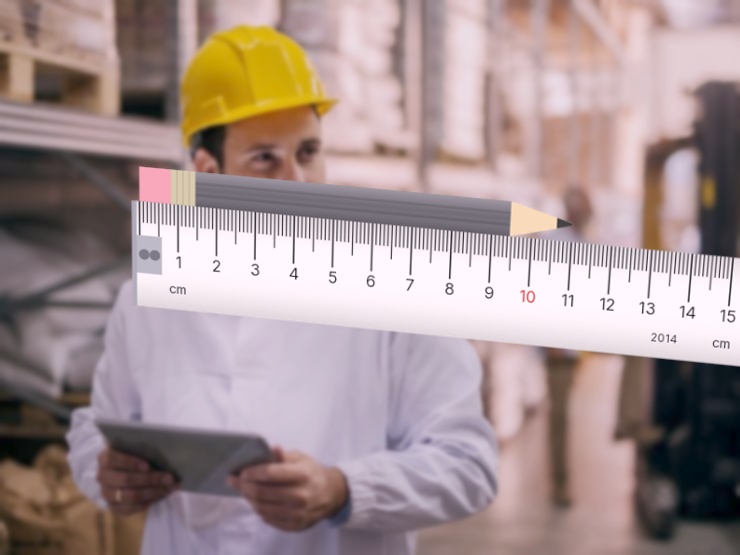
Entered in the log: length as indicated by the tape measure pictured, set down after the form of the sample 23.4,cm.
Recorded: 11,cm
